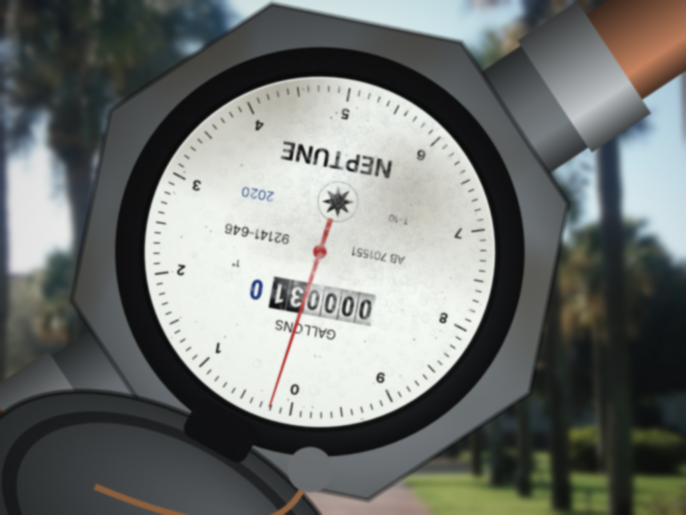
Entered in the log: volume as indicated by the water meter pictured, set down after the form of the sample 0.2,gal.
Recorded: 310.2,gal
